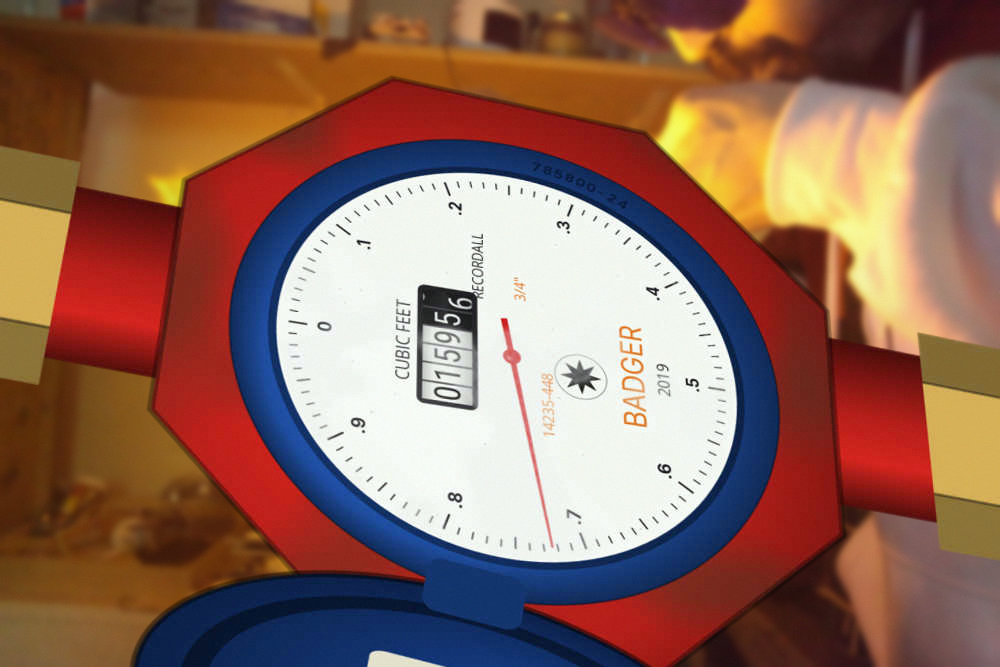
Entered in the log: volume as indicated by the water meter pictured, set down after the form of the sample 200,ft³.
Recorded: 15955.72,ft³
